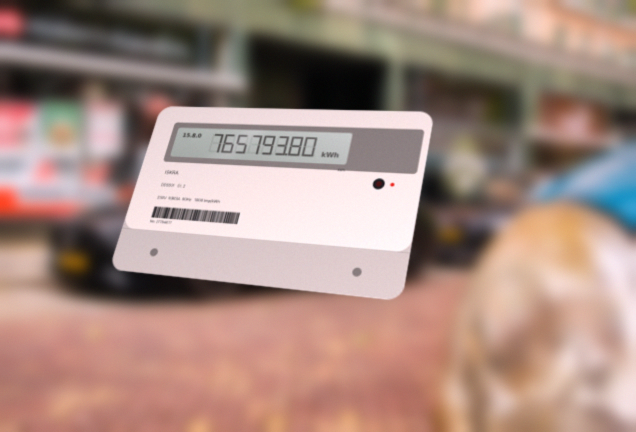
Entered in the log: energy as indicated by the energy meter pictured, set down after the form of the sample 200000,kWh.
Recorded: 765793.80,kWh
